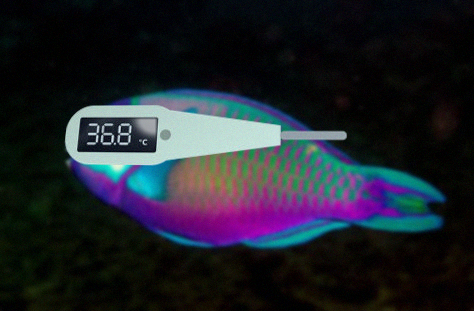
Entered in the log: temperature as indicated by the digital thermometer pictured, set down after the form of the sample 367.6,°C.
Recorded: 36.8,°C
